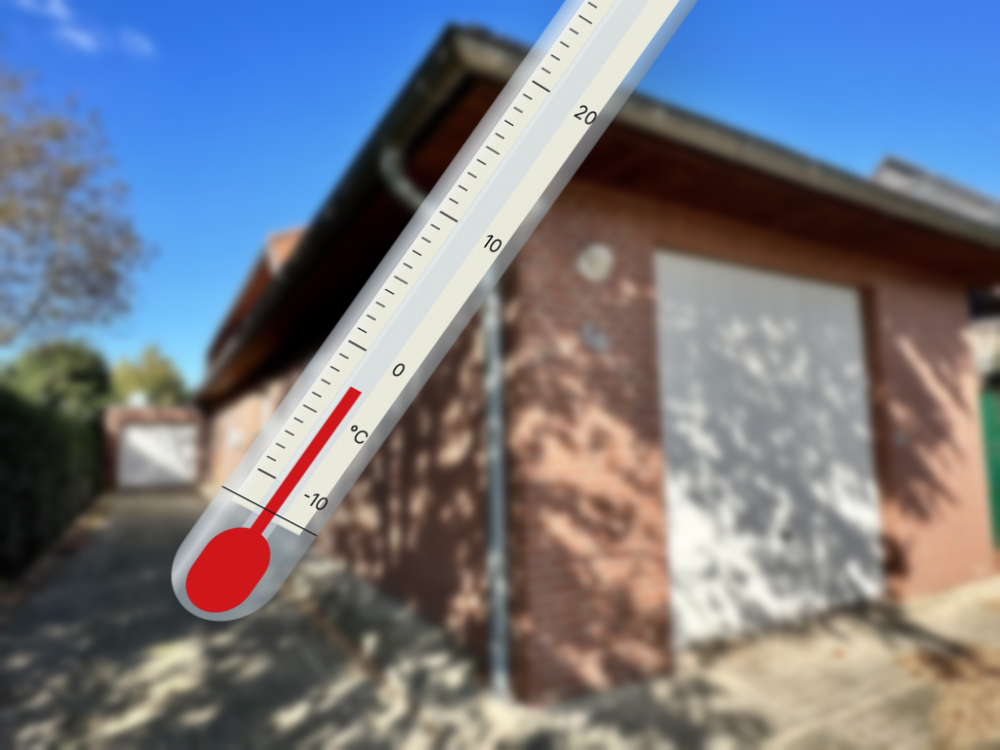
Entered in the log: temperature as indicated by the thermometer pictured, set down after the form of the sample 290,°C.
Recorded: -2.5,°C
